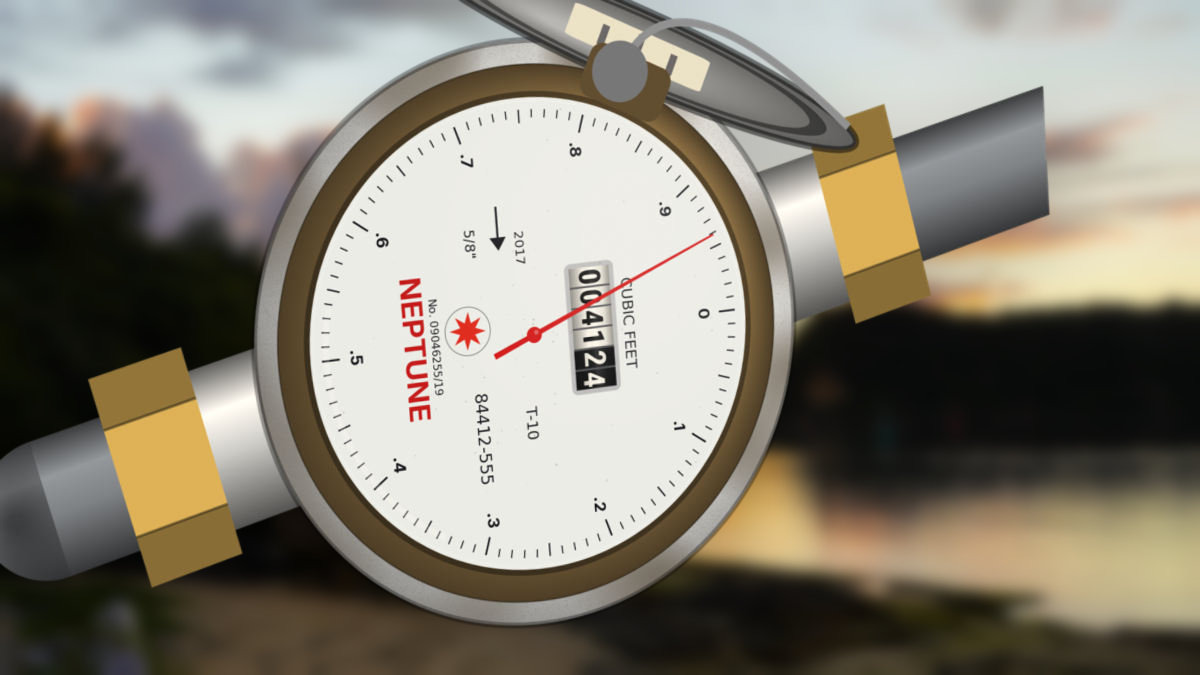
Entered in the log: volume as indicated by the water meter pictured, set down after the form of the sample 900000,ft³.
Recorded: 4123.94,ft³
